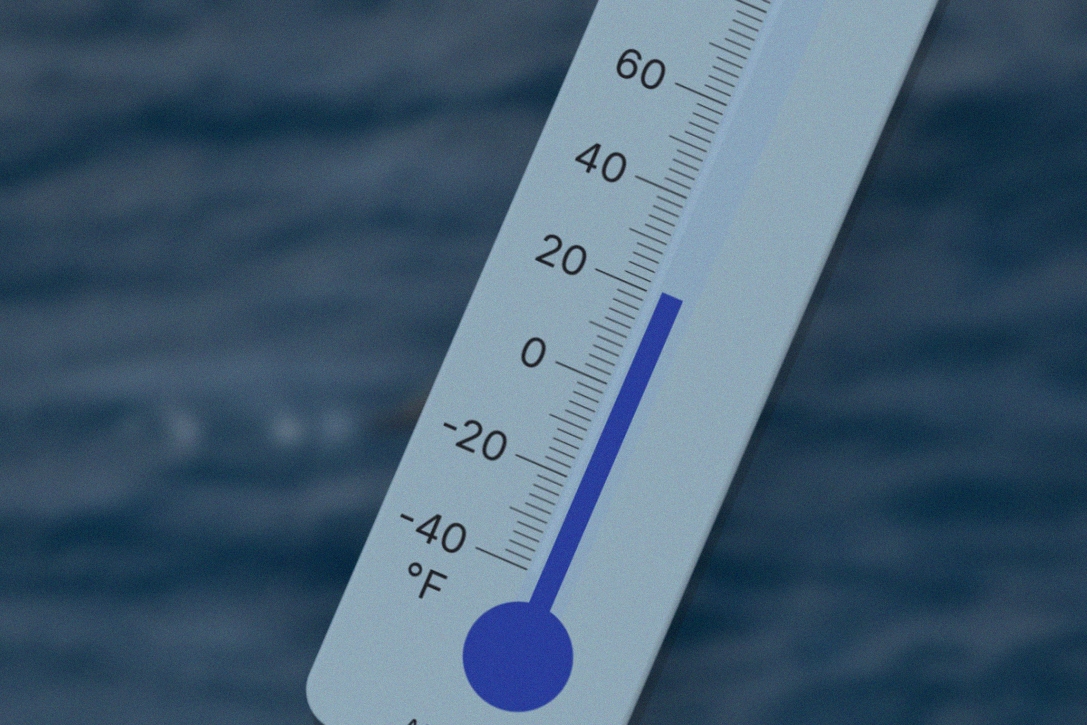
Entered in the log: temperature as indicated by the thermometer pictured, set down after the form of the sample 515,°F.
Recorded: 21,°F
